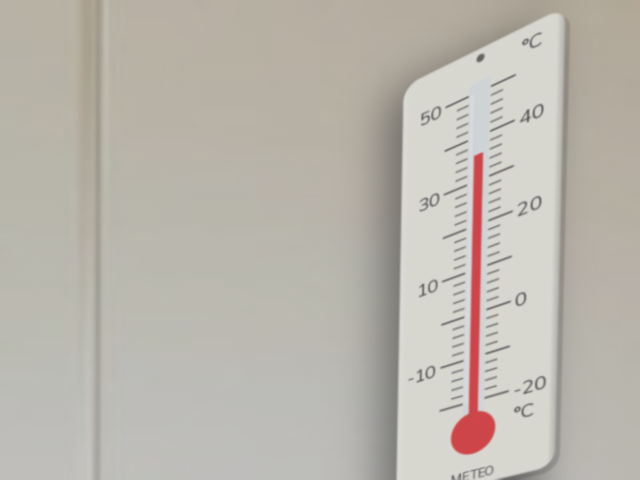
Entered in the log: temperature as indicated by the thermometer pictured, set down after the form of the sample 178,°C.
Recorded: 36,°C
